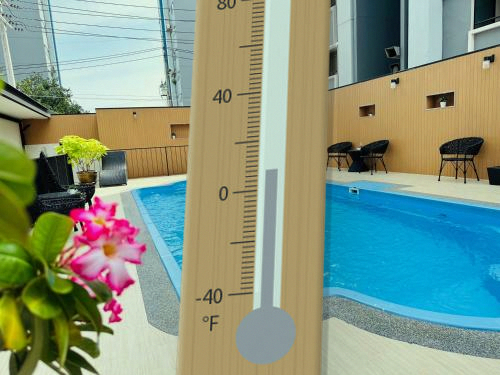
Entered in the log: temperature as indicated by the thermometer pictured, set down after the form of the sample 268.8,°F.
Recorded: 8,°F
